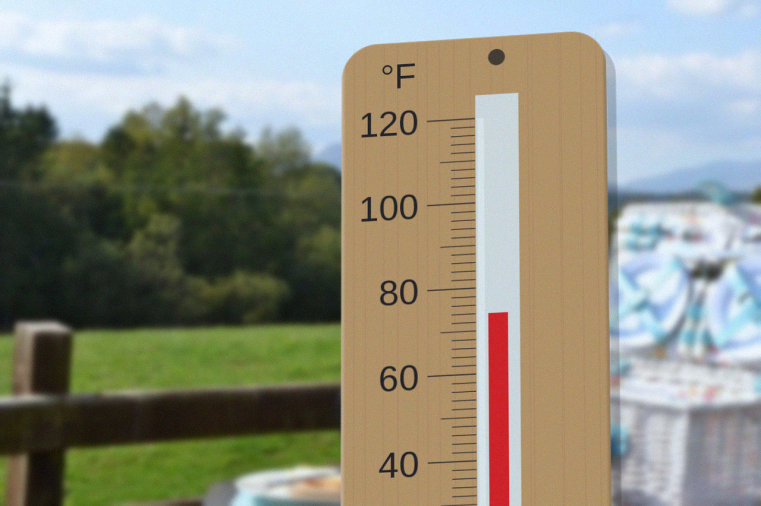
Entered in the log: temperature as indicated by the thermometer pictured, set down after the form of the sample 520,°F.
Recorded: 74,°F
